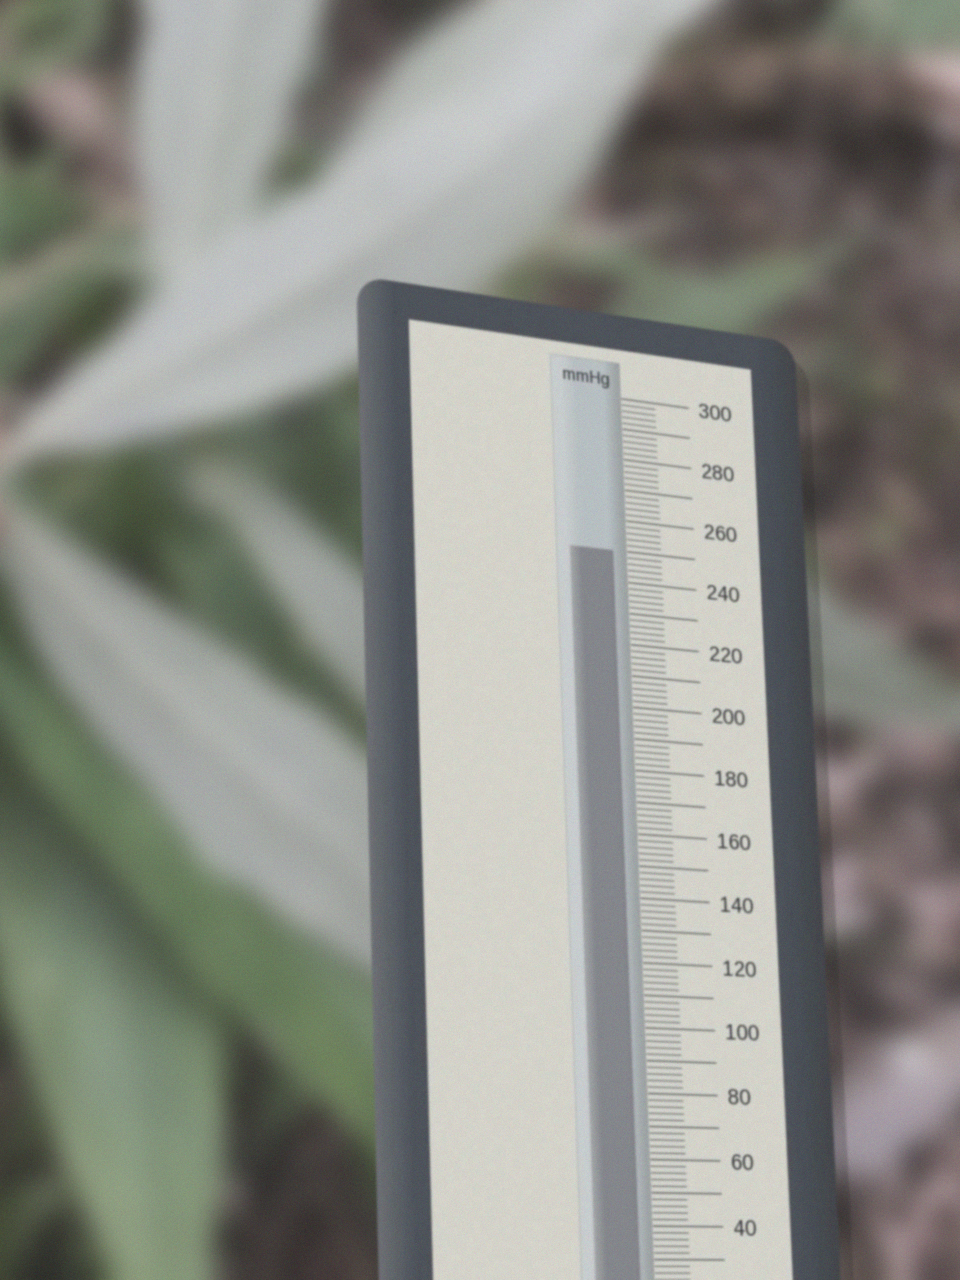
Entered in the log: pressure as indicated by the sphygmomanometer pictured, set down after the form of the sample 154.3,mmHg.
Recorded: 250,mmHg
